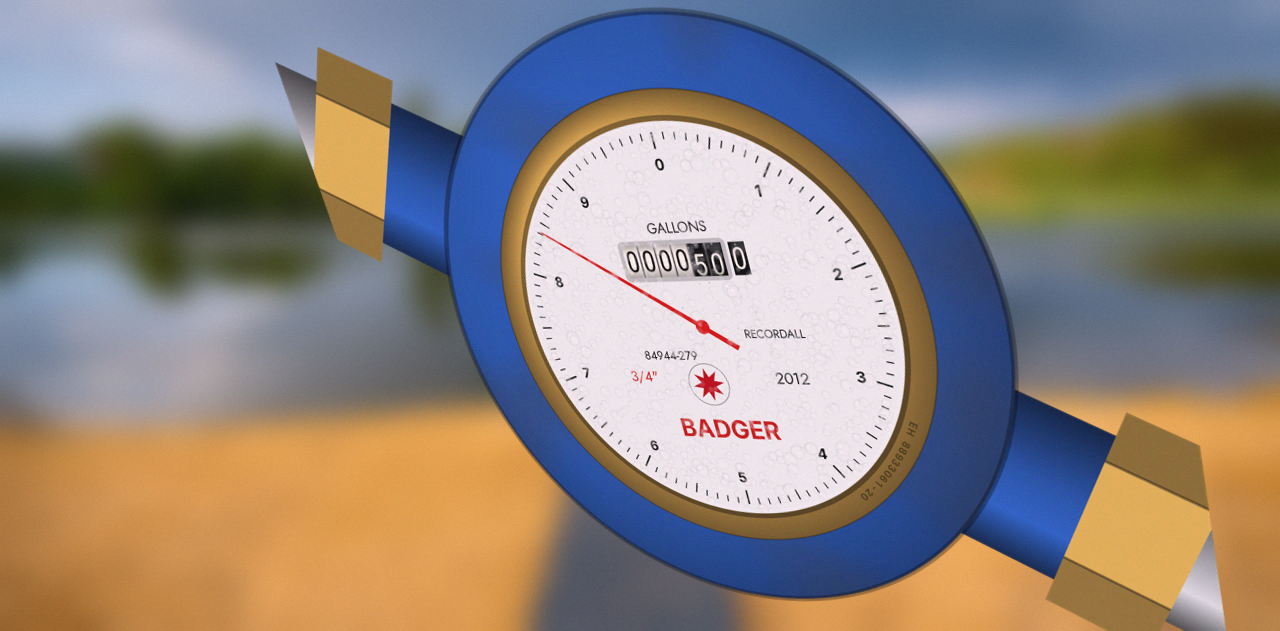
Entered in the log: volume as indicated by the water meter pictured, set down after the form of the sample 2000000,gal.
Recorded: 498.4,gal
